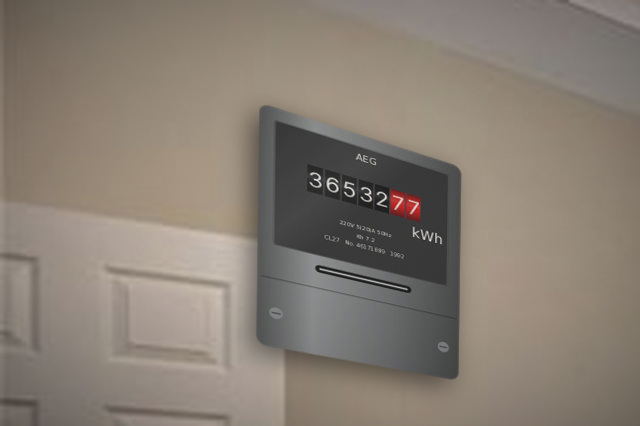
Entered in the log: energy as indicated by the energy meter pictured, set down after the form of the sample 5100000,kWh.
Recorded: 36532.77,kWh
